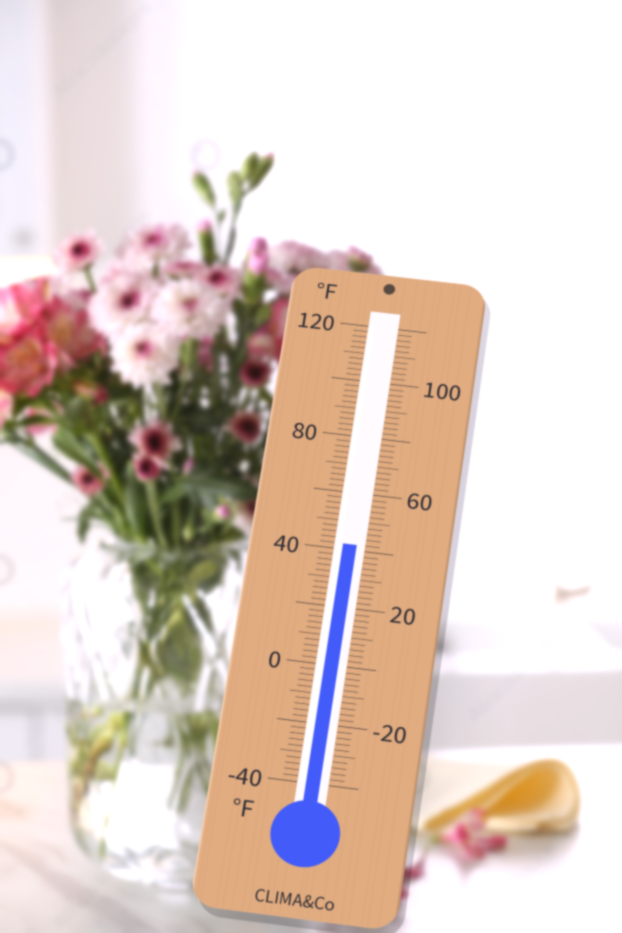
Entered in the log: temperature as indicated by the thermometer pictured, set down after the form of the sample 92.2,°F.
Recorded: 42,°F
